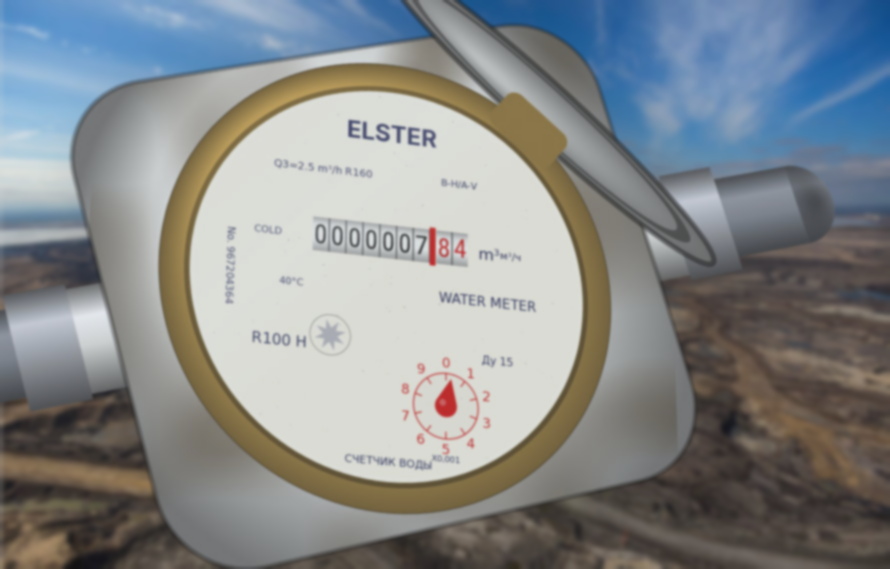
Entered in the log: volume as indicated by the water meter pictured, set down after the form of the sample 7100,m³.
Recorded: 7.840,m³
